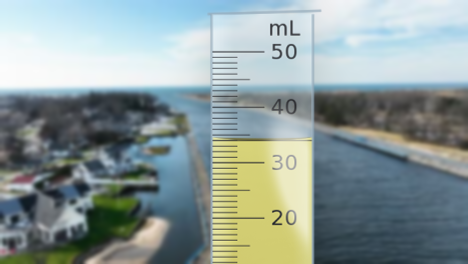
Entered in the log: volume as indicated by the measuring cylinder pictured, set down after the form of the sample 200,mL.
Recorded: 34,mL
